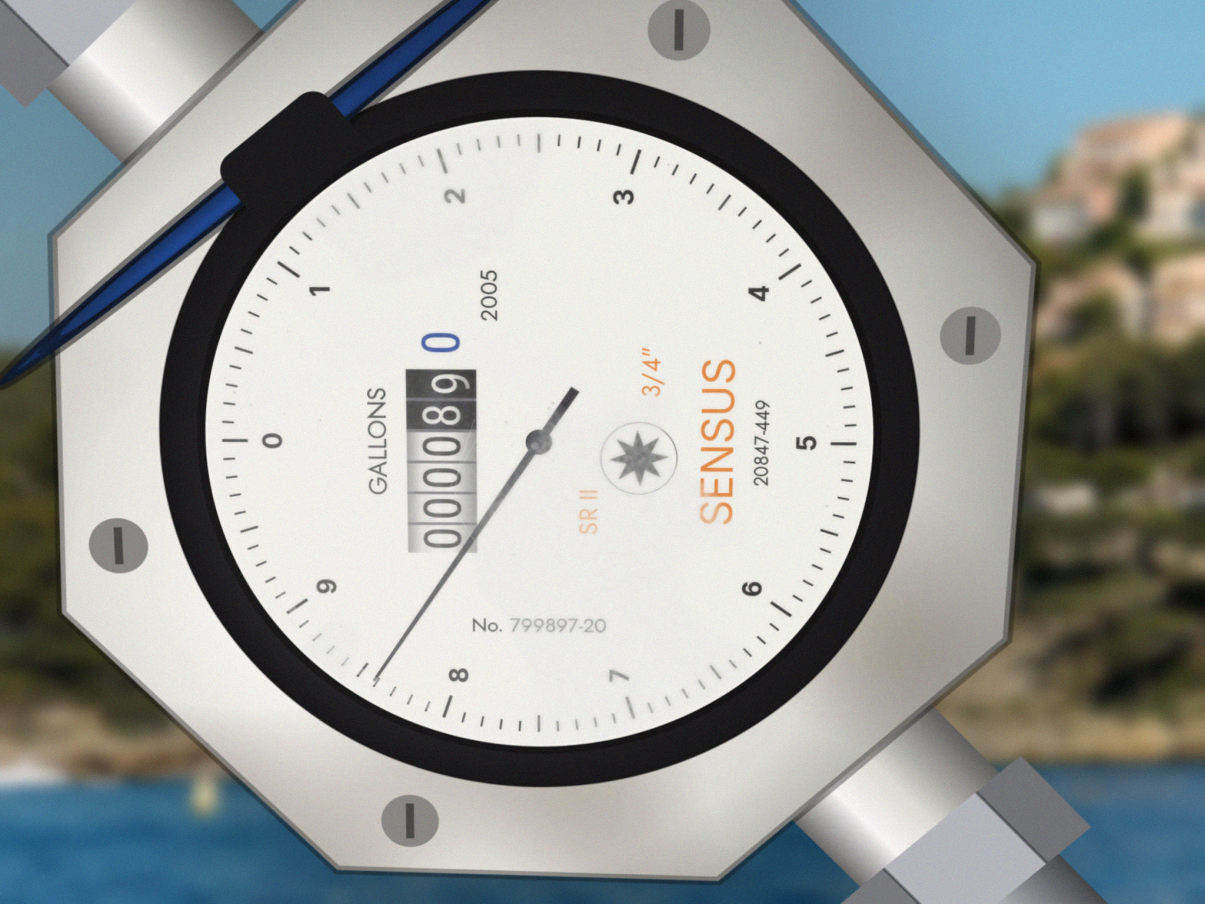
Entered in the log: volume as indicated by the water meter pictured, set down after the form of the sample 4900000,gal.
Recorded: 888.4,gal
